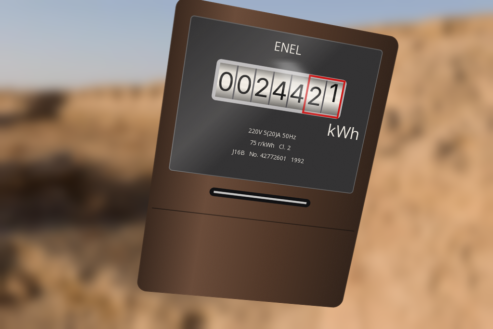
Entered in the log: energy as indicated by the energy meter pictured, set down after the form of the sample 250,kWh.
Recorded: 244.21,kWh
